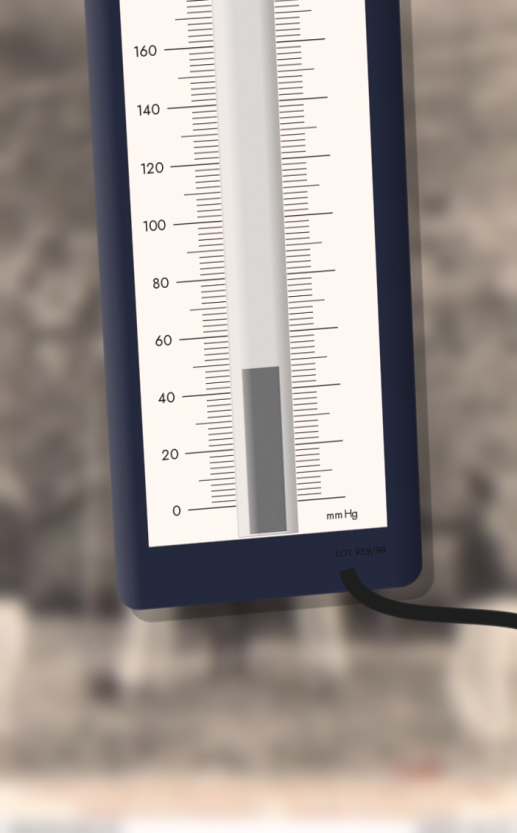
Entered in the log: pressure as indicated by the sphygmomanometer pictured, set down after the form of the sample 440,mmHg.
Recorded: 48,mmHg
